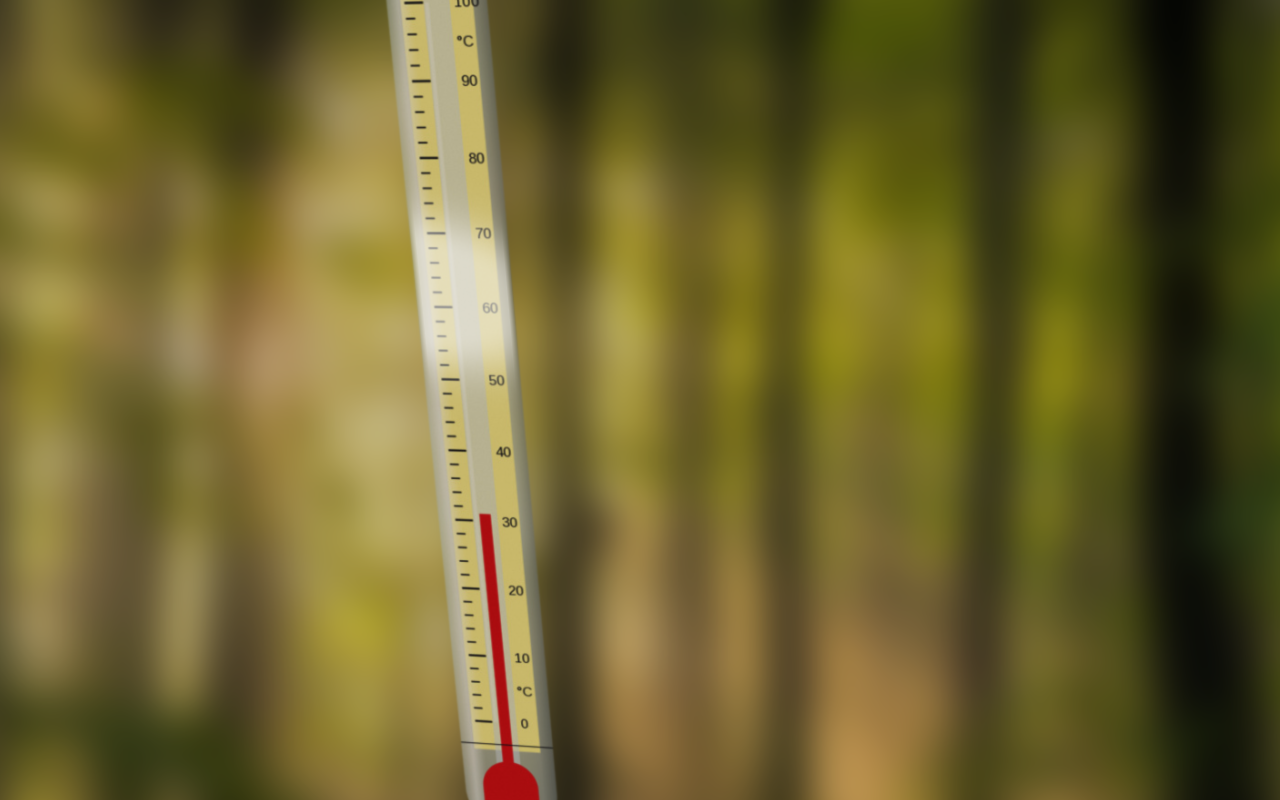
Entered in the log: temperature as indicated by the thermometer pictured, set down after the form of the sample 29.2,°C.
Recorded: 31,°C
